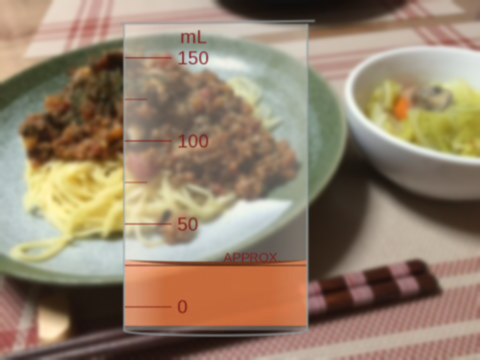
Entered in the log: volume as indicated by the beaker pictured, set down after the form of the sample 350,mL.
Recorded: 25,mL
